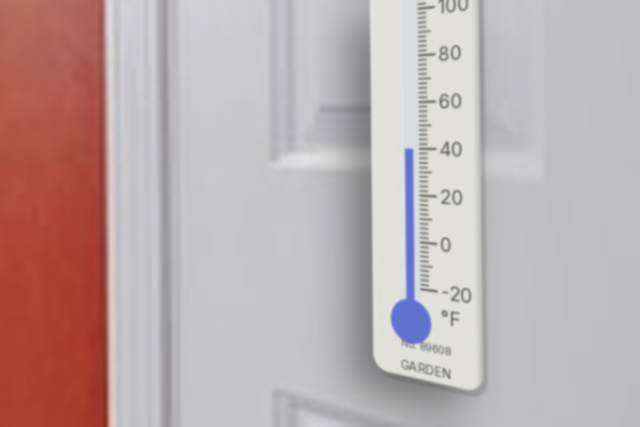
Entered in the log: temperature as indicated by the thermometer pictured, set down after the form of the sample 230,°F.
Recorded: 40,°F
